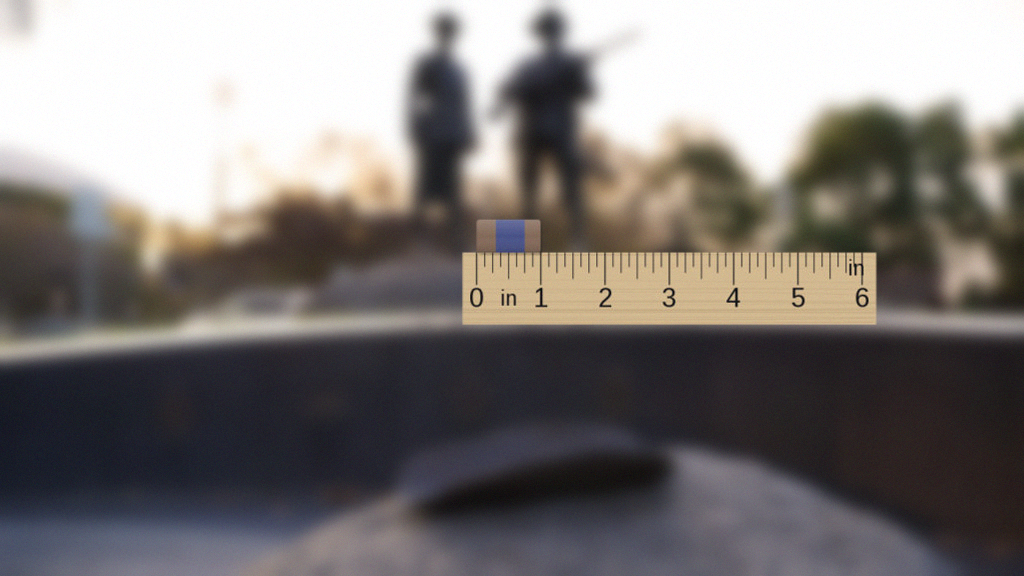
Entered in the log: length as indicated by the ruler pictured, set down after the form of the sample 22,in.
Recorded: 1,in
